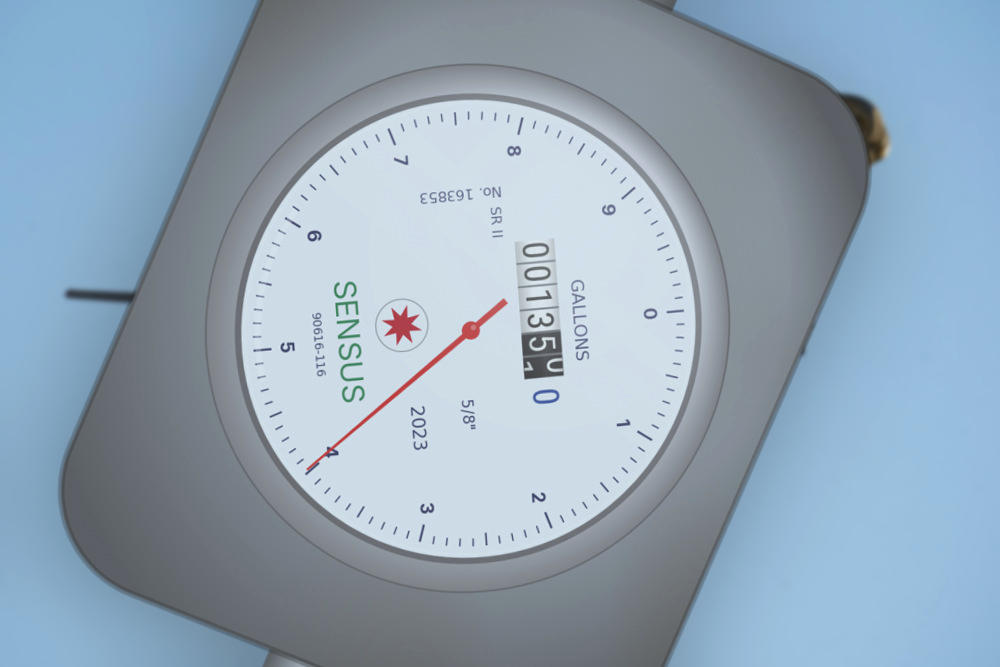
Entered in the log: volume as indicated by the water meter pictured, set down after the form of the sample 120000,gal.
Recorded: 13504.0,gal
